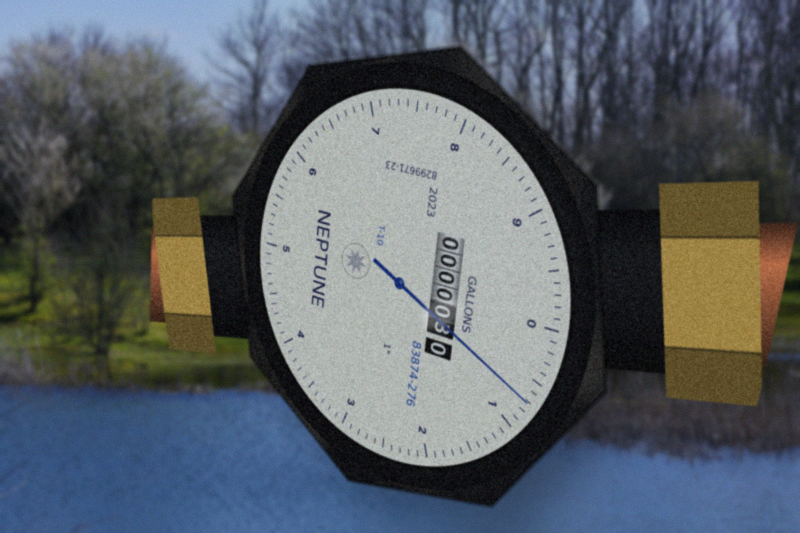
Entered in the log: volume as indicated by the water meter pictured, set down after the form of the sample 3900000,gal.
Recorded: 30.7,gal
